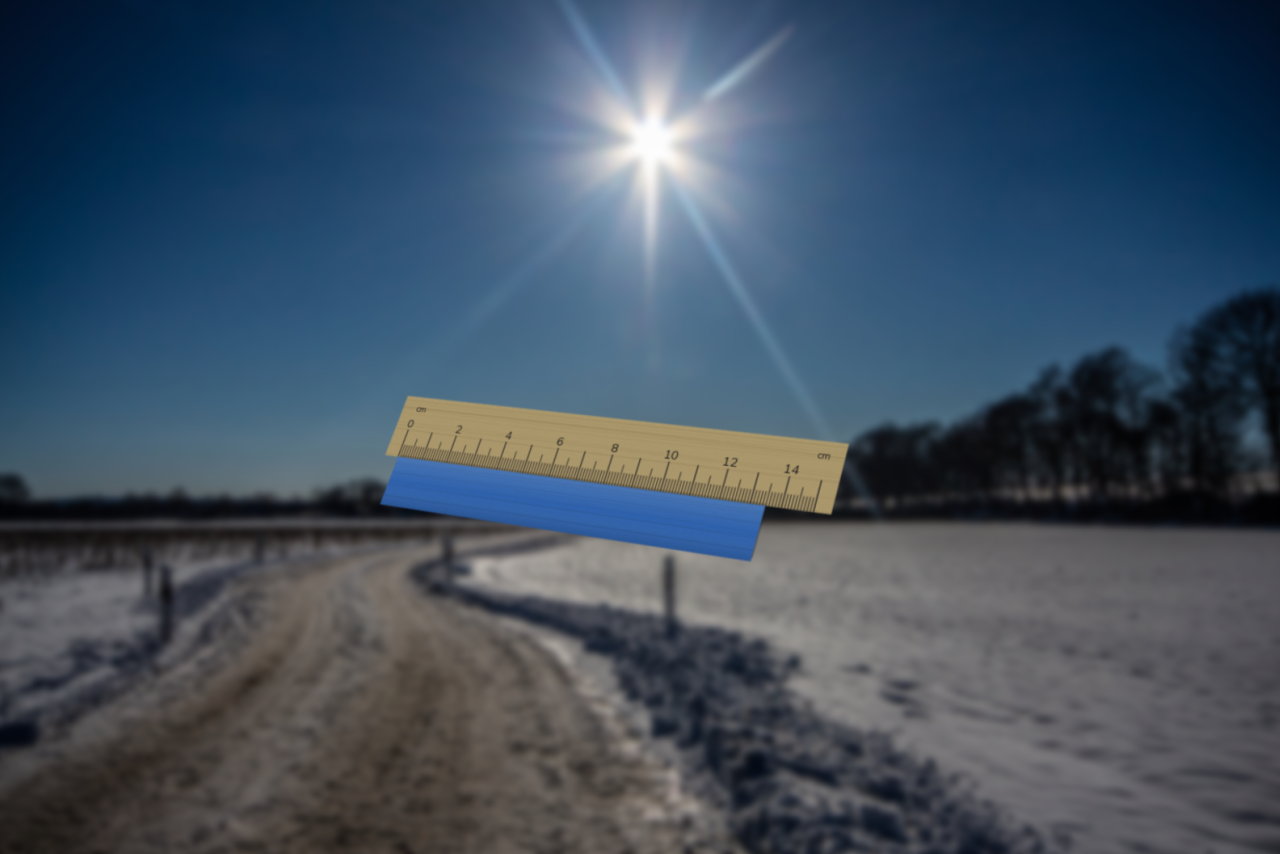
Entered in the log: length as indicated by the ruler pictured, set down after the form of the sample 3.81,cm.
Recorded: 13.5,cm
